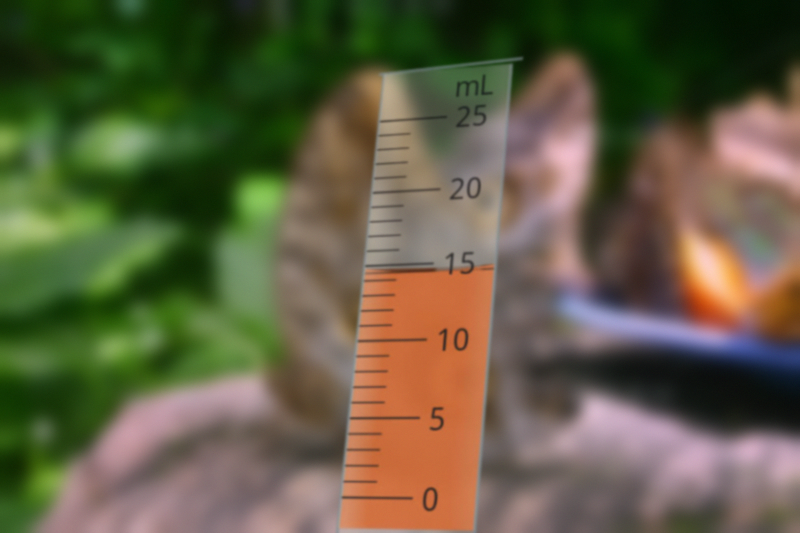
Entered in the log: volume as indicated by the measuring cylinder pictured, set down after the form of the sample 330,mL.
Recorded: 14.5,mL
